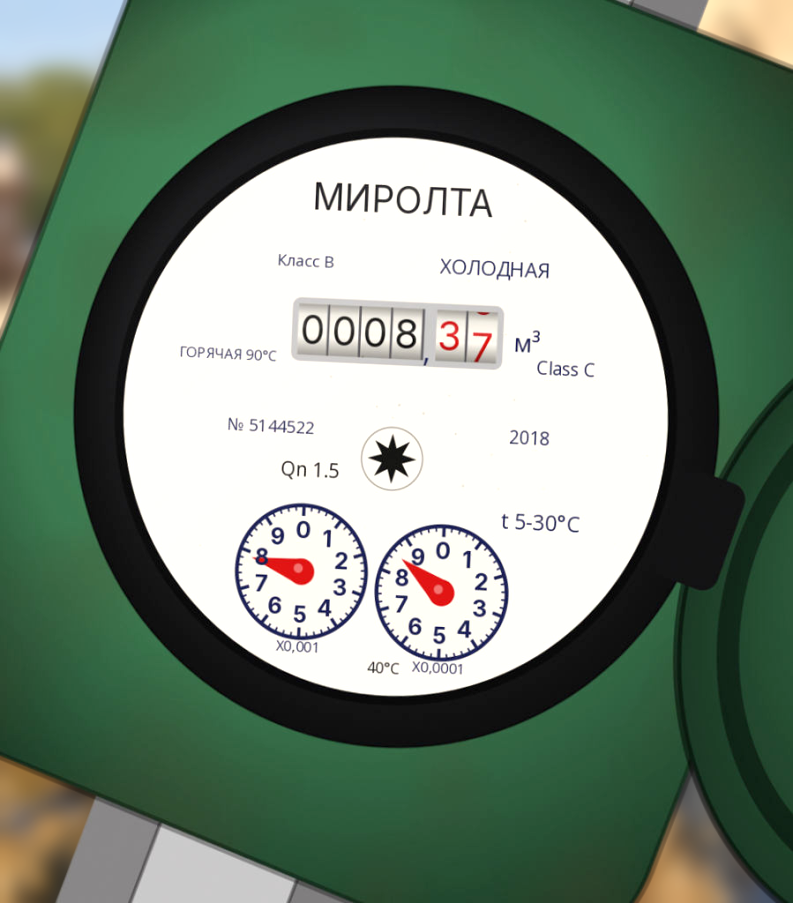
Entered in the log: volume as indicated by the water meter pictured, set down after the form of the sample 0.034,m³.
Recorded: 8.3678,m³
